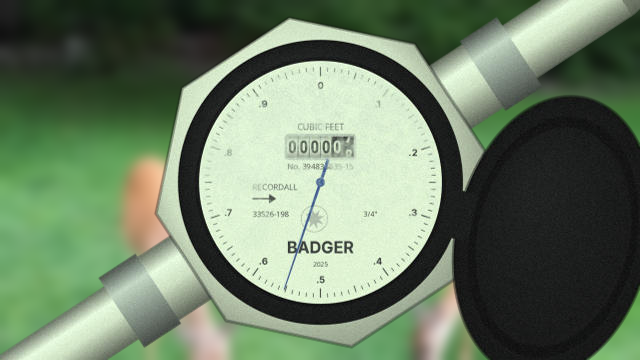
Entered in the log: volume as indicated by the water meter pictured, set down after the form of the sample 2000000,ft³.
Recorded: 7.55,ft³
